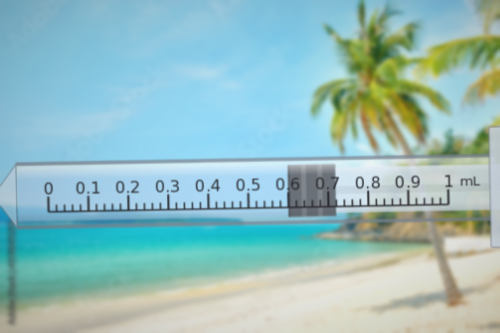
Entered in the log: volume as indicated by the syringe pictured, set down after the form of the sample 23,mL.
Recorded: 0.6,mL
